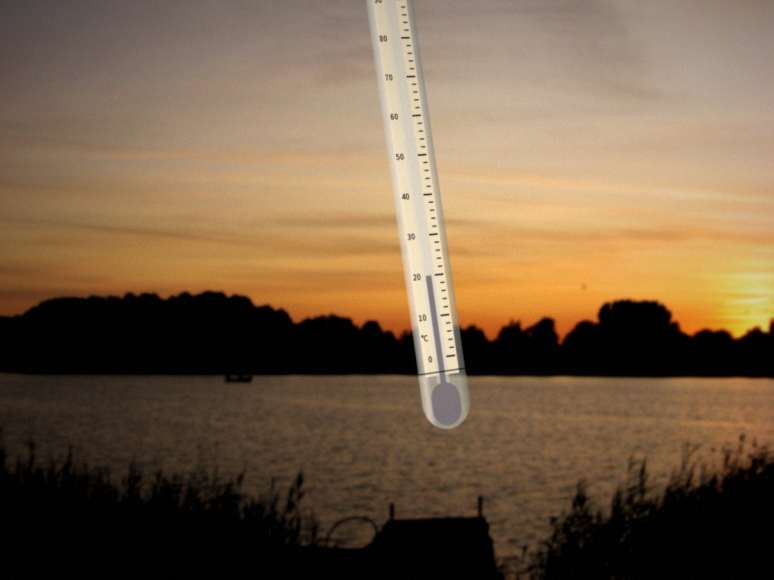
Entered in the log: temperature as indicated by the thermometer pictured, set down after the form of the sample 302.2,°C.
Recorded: 20,°C
